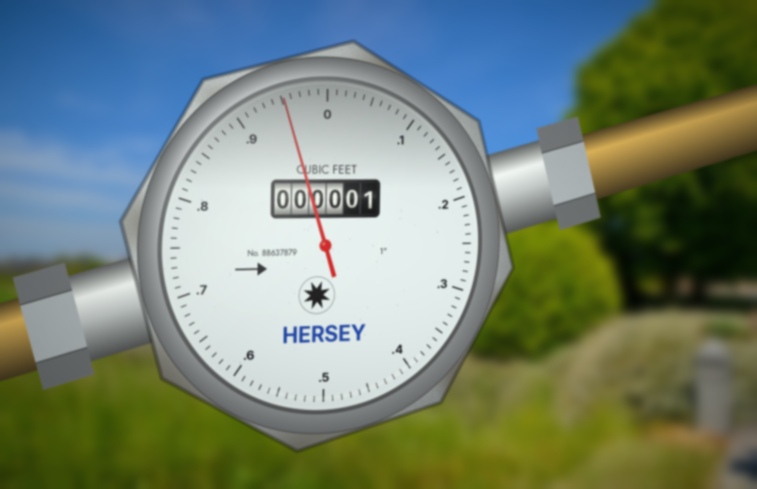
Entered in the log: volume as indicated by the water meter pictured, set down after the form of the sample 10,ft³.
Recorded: 0.95,ft³
